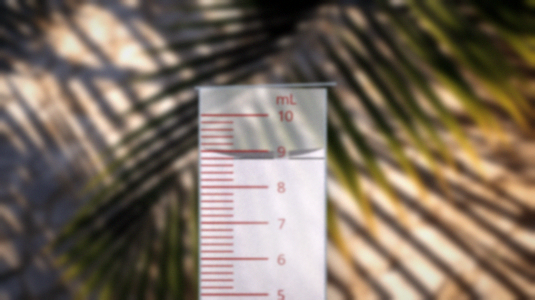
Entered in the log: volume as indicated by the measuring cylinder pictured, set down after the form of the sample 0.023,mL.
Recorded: 8.8,mL
